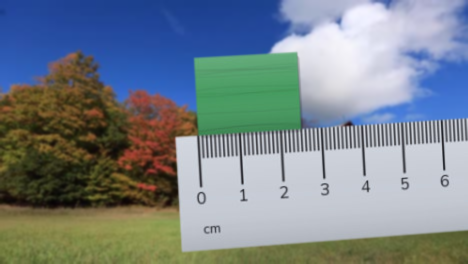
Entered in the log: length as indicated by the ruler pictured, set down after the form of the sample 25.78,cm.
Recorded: 2.5,cm
